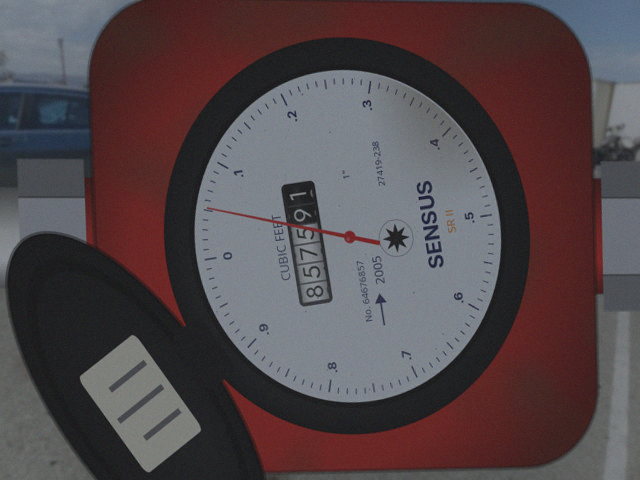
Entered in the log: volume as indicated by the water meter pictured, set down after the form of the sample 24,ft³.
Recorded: 857591.05,ft³
